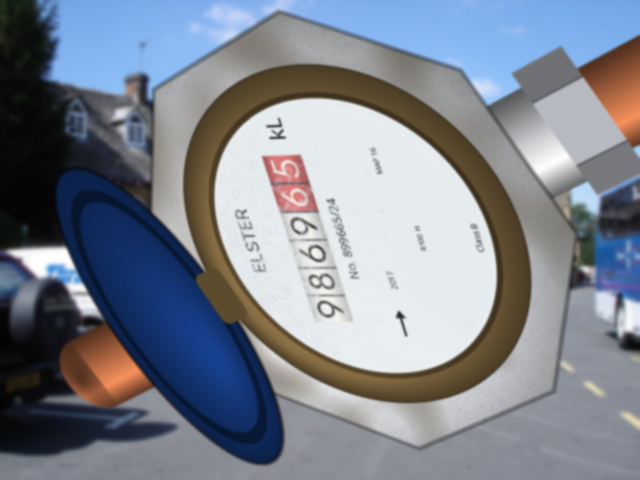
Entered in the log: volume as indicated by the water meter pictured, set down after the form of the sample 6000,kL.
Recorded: 9869.65,kL
